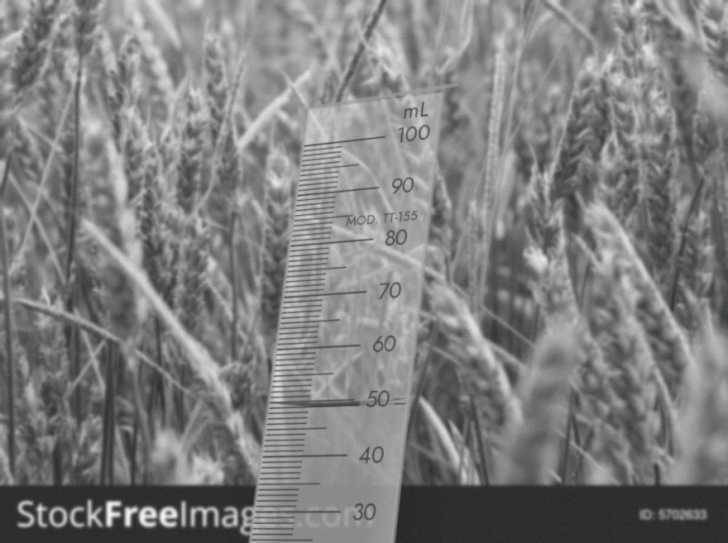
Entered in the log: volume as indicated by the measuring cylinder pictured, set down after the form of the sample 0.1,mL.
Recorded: 49,mL
